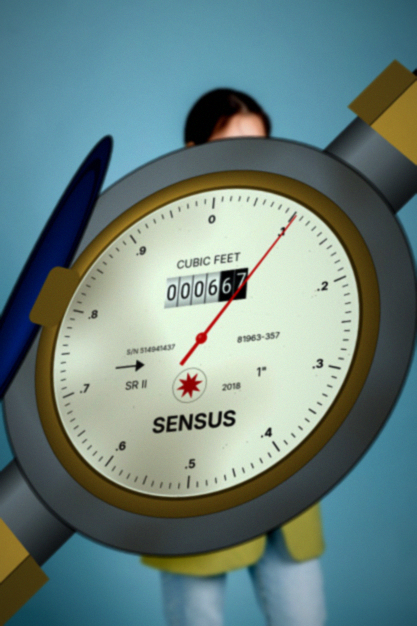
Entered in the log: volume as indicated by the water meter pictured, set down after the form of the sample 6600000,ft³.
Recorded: 667.10,ft³
